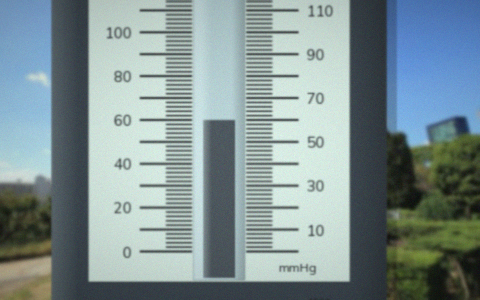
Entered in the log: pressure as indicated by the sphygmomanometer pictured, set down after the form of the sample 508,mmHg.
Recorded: 60,mmHg
